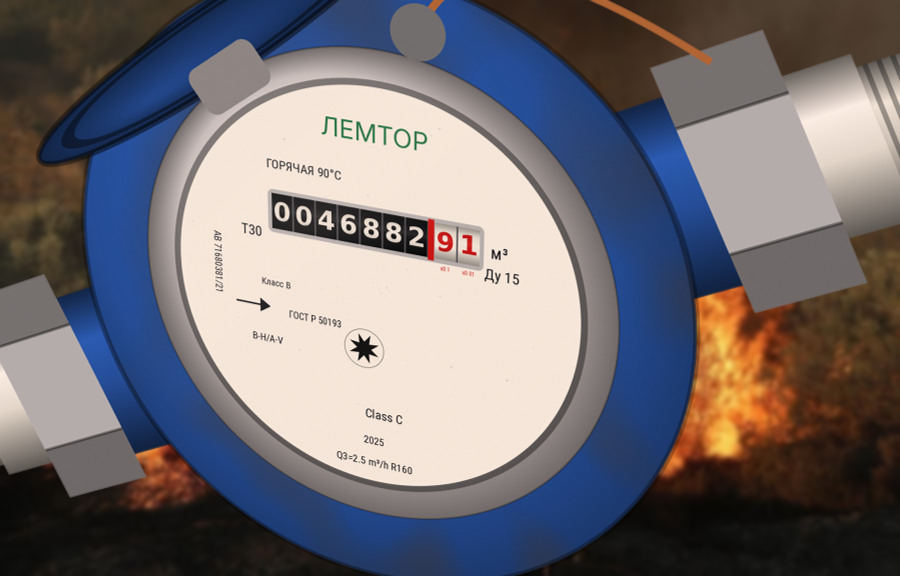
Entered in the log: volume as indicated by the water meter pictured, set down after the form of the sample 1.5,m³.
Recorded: 46882.91,m³
